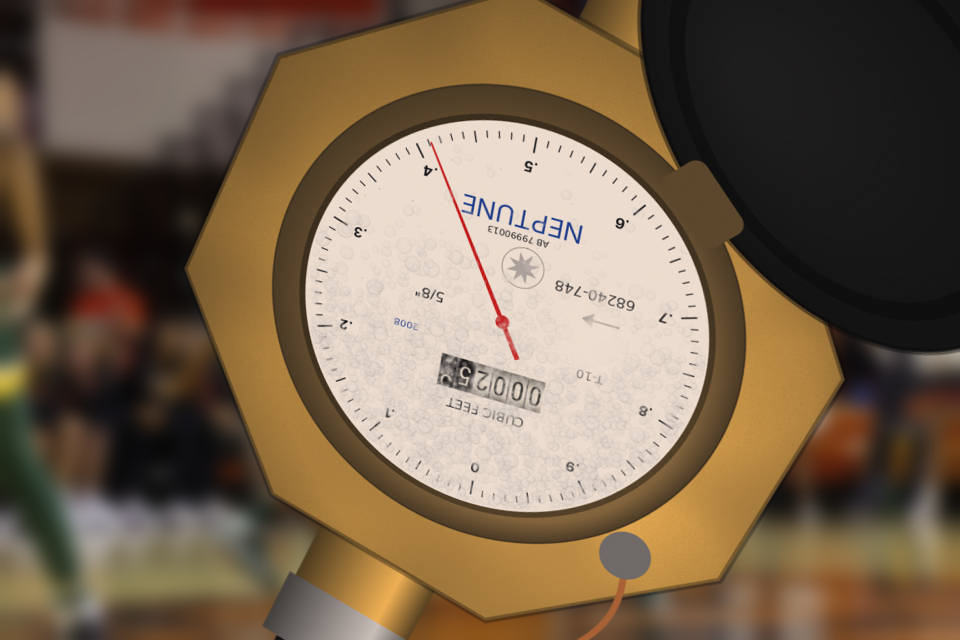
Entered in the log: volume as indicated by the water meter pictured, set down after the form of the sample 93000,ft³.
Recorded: 255.41,ft³
